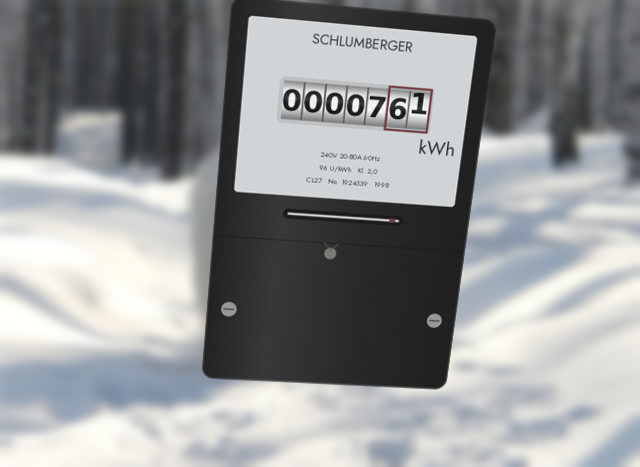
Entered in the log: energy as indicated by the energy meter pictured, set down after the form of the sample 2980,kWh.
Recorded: 7.61,kWh
